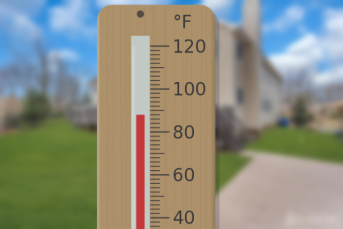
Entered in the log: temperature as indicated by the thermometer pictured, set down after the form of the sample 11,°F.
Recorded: 88,°F
